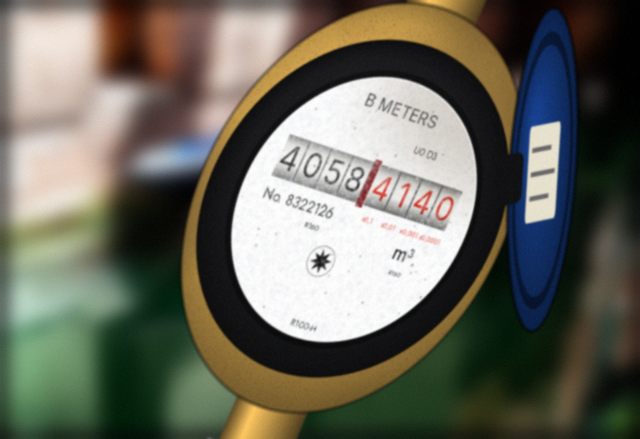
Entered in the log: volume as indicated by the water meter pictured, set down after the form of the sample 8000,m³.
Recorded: 4058.4140,m³
